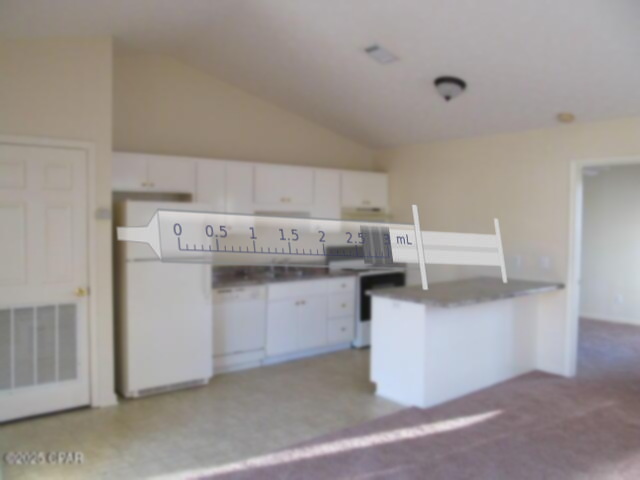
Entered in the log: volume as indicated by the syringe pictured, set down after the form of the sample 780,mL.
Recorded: 2.6,mL
